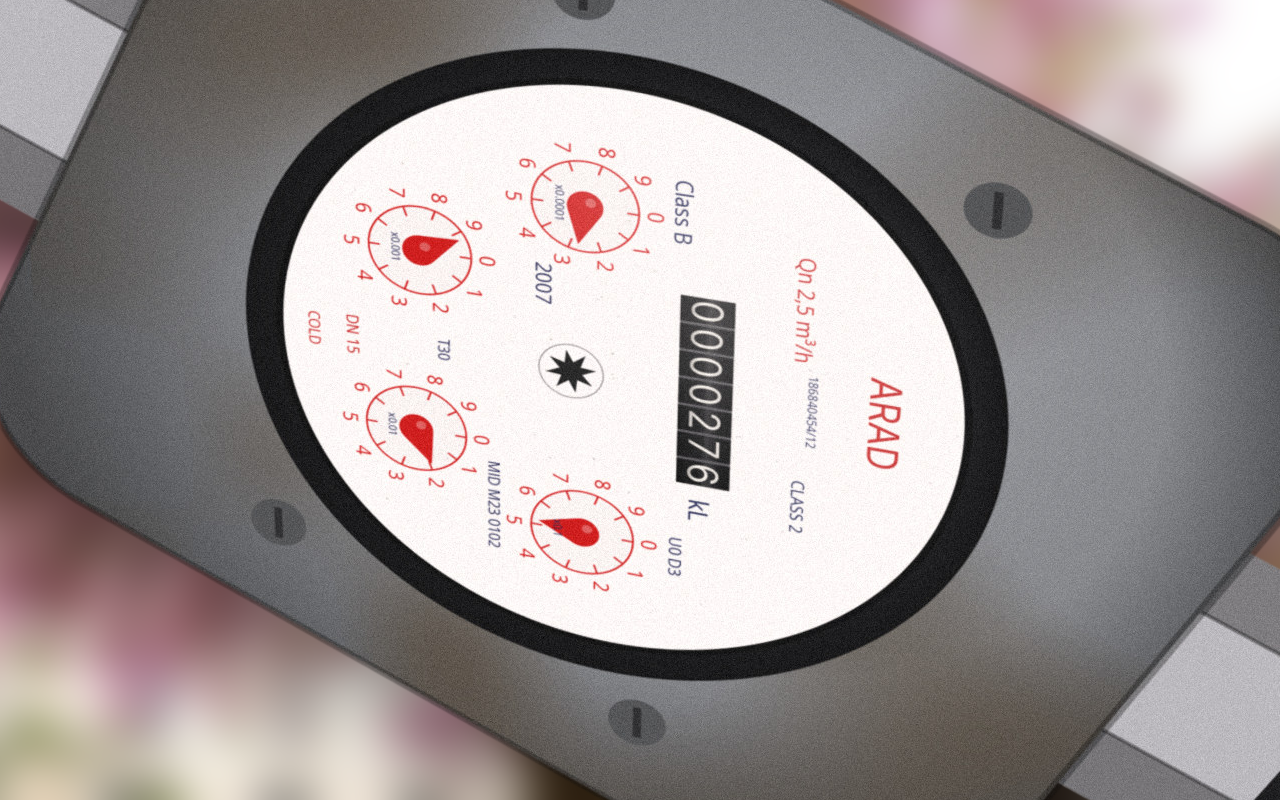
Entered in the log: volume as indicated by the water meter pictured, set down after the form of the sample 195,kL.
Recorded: 276.5192,kL
